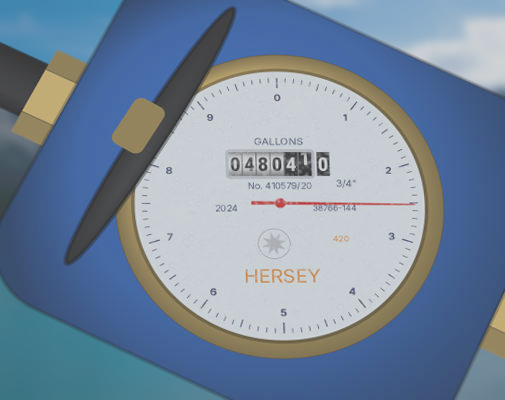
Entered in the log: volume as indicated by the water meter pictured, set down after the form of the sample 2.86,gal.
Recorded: 480412.5,gal
